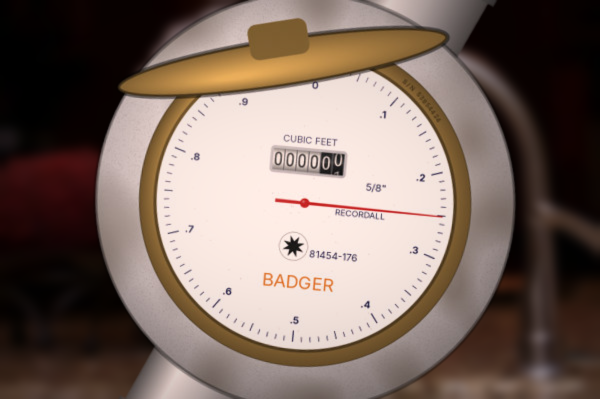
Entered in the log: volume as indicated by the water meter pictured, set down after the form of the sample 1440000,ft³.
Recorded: 0.25,ft³
